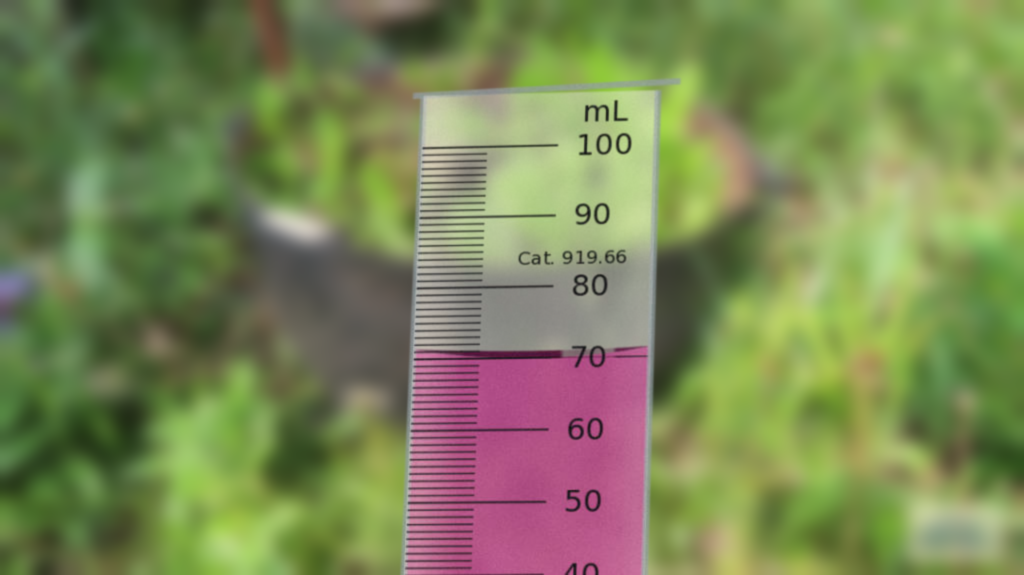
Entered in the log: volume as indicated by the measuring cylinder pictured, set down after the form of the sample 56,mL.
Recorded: 70,mL
